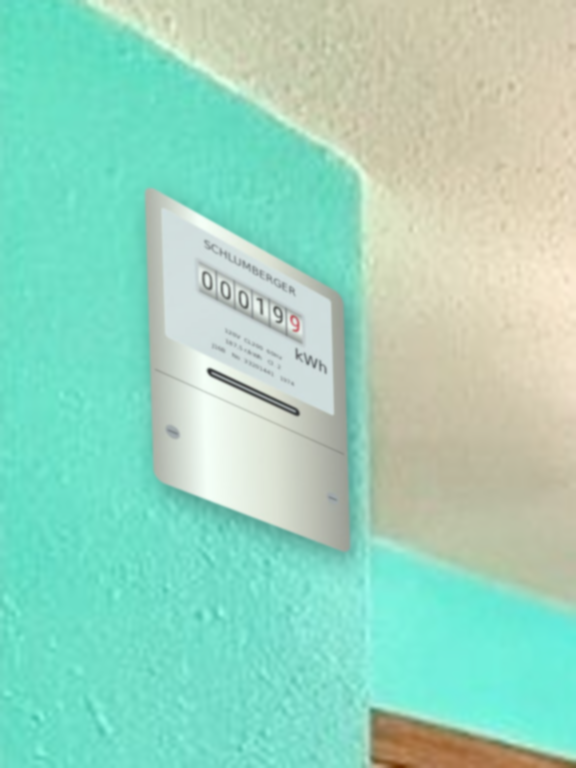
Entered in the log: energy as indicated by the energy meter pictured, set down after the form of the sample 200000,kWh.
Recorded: 19.9,kWh
